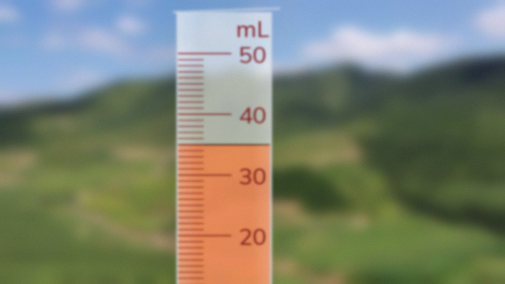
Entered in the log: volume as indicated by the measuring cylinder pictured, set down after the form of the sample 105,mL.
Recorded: 35,mL
